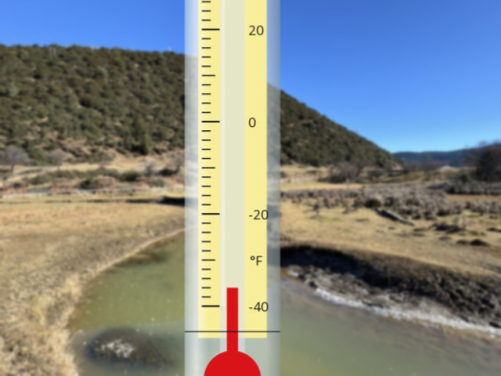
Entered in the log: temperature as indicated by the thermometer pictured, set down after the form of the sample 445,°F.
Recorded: -36,°F
